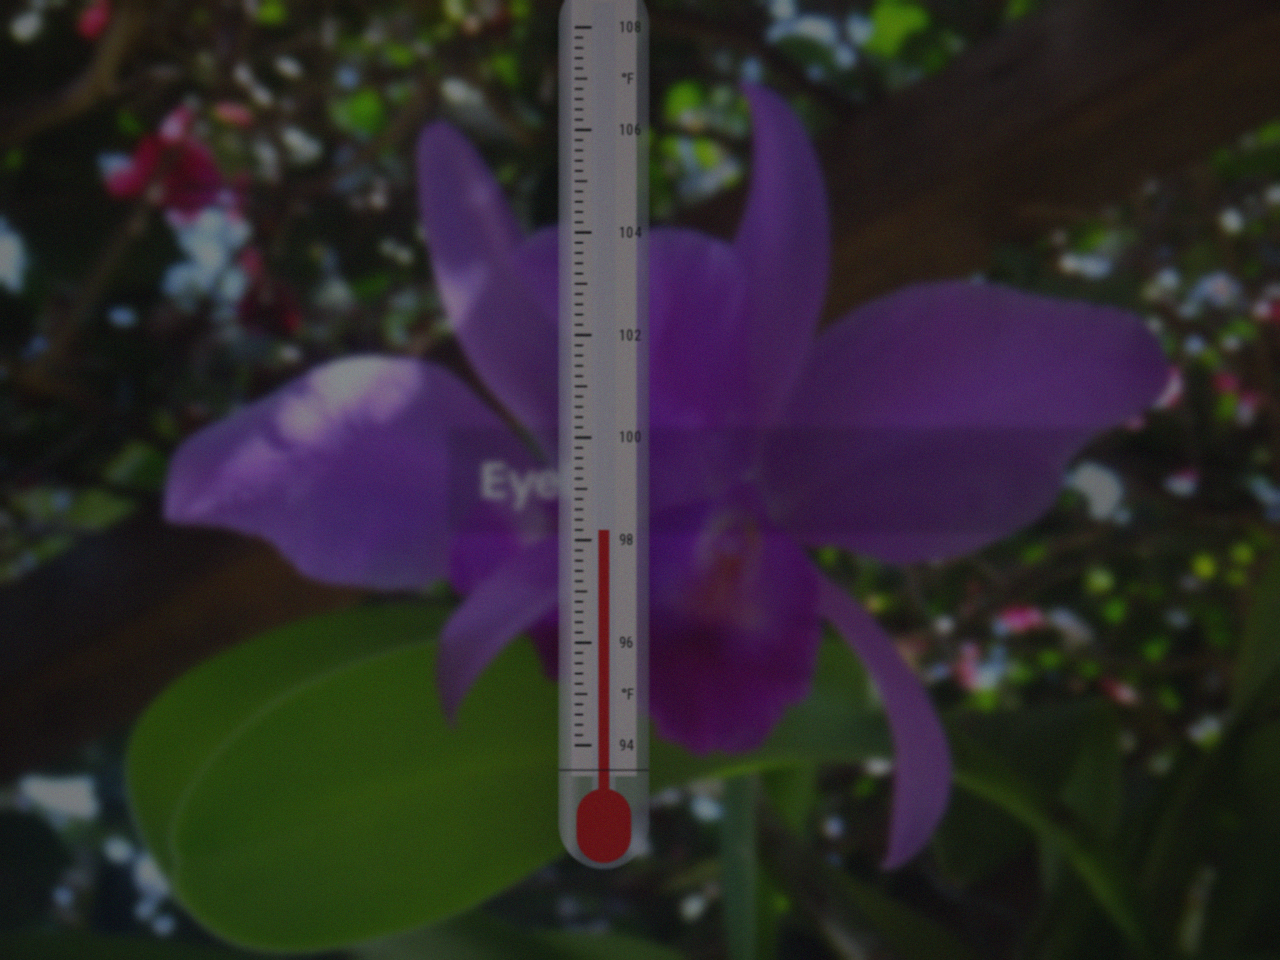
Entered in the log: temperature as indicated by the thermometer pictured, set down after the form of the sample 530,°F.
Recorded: 98.2,°F
